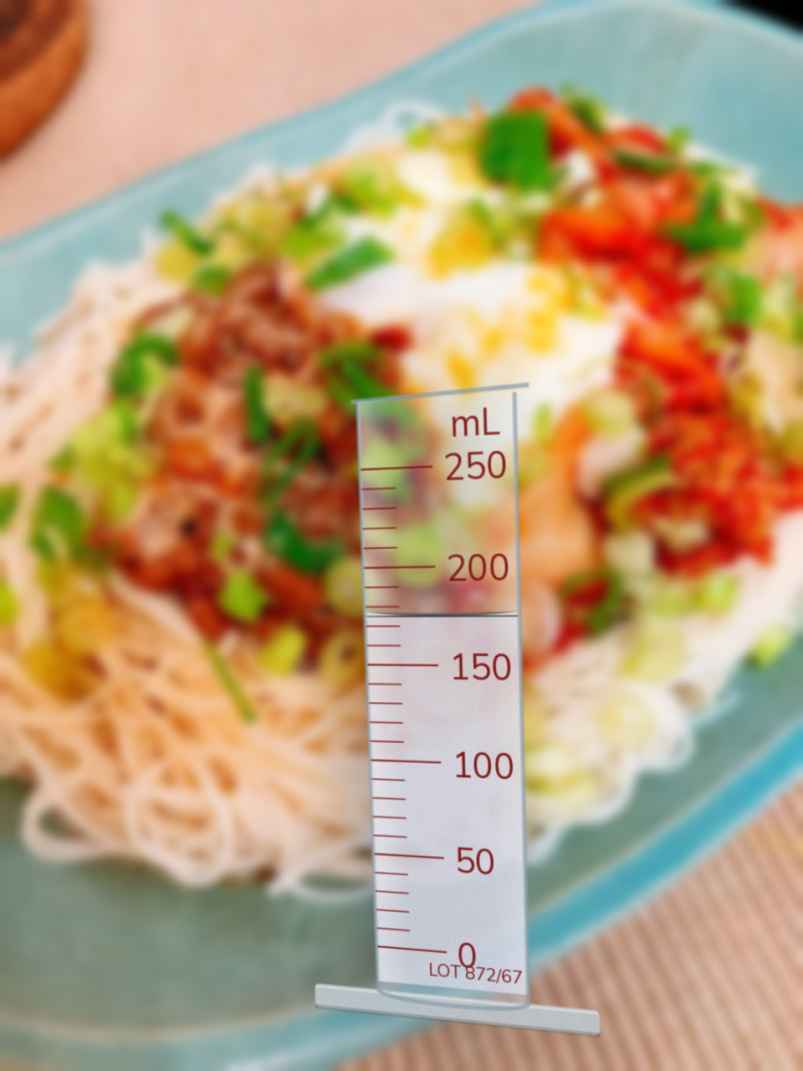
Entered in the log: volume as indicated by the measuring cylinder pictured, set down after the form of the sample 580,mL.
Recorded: 175,mL
